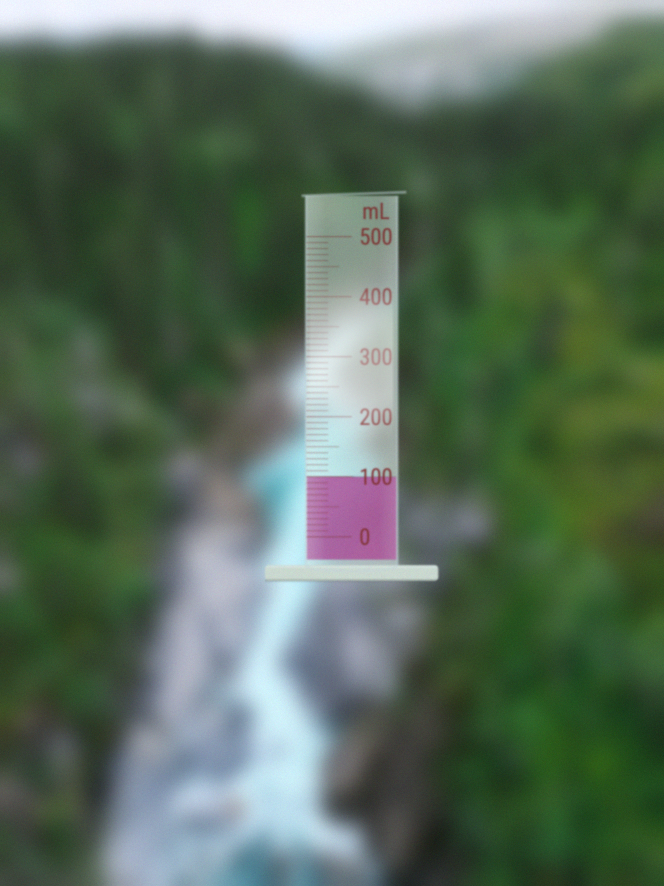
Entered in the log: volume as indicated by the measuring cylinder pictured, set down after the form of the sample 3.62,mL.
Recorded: 100,mL
